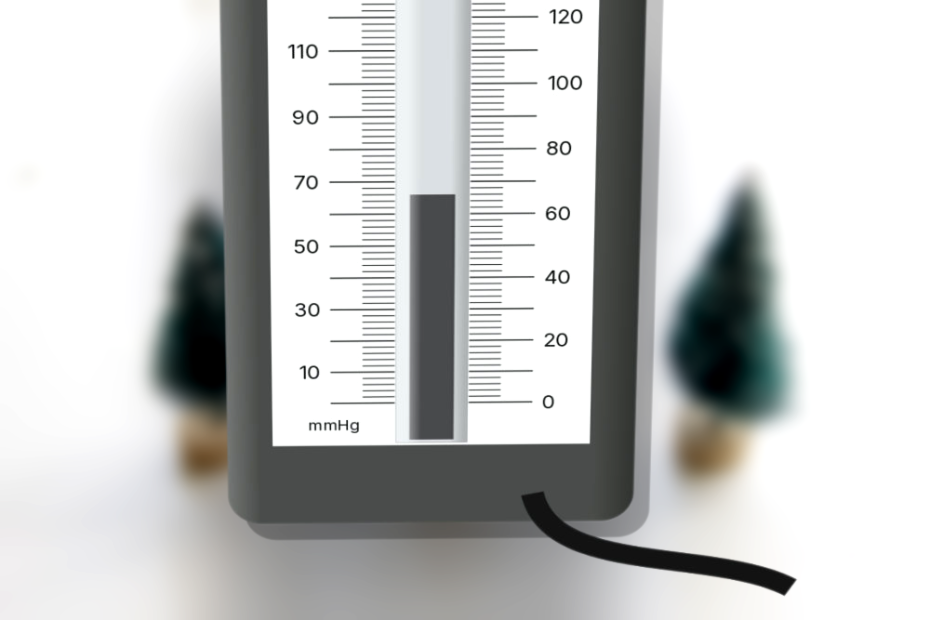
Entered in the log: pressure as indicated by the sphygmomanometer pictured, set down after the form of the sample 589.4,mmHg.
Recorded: 66,mmHg
